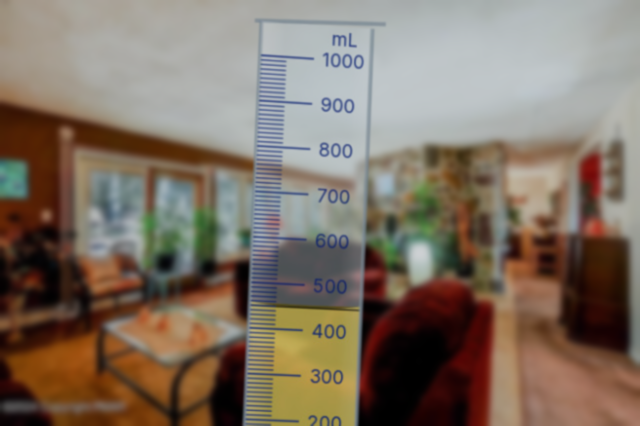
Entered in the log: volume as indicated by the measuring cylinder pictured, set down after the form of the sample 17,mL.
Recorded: 450,mL
